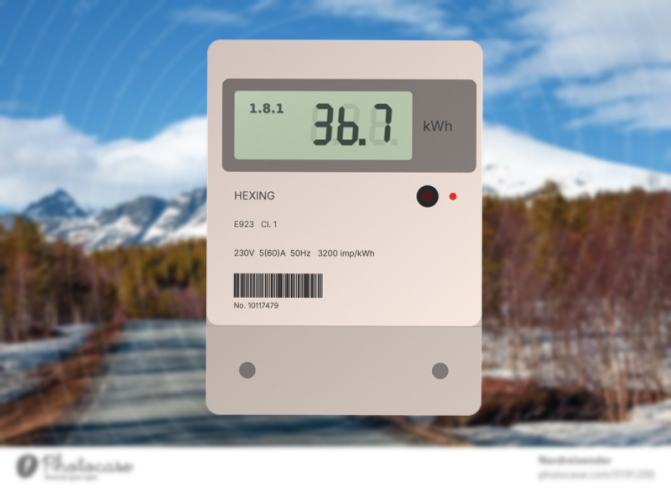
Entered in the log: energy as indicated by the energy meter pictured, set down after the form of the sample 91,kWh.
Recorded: 36.7,kWh
